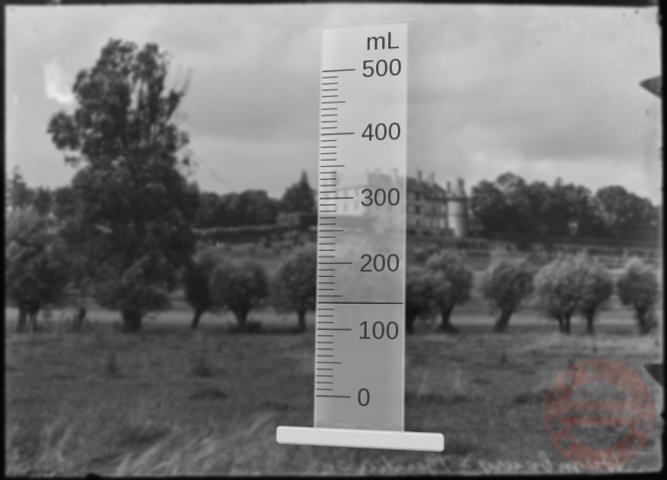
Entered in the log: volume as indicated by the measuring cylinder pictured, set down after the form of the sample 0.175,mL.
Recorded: 140,mL
